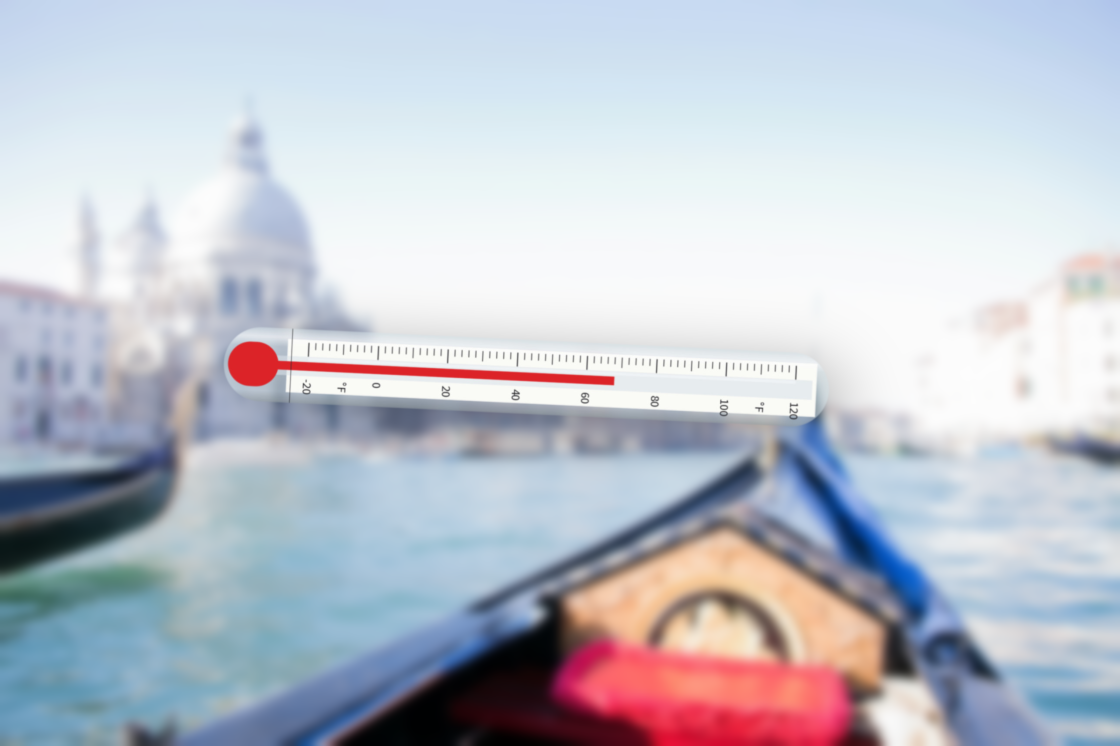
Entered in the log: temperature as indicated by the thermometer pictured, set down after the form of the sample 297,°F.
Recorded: 68,°F
